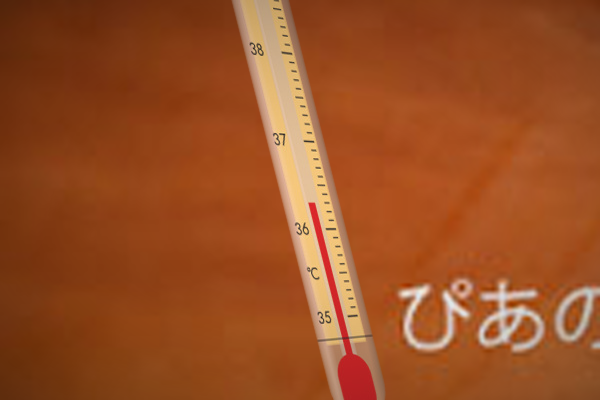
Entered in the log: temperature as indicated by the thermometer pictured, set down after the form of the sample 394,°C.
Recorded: 36.3,°C
